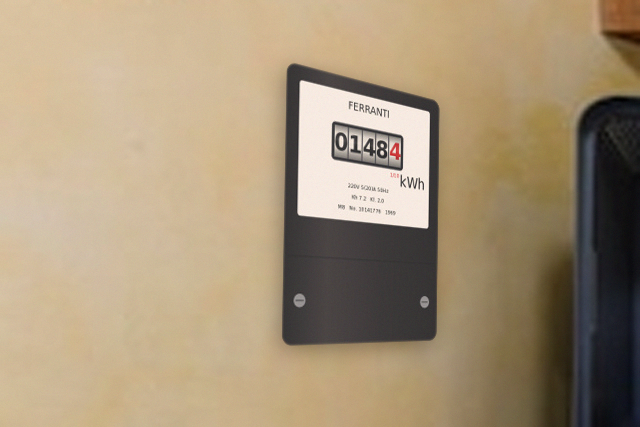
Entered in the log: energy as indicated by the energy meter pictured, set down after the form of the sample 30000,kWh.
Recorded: 148.4,kWh
